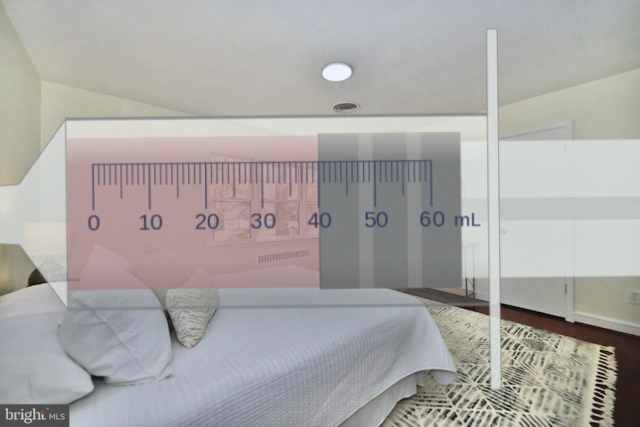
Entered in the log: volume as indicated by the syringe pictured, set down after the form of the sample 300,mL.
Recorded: 40,mL
